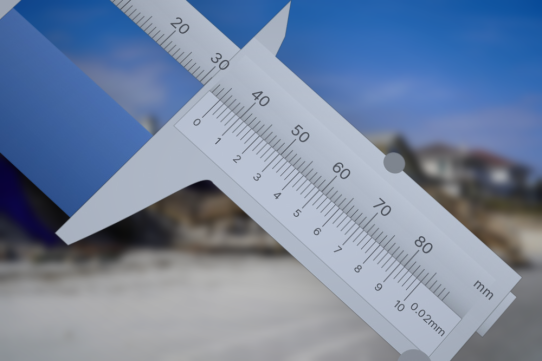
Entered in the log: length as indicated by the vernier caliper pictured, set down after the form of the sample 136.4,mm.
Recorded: 35.0,mm
